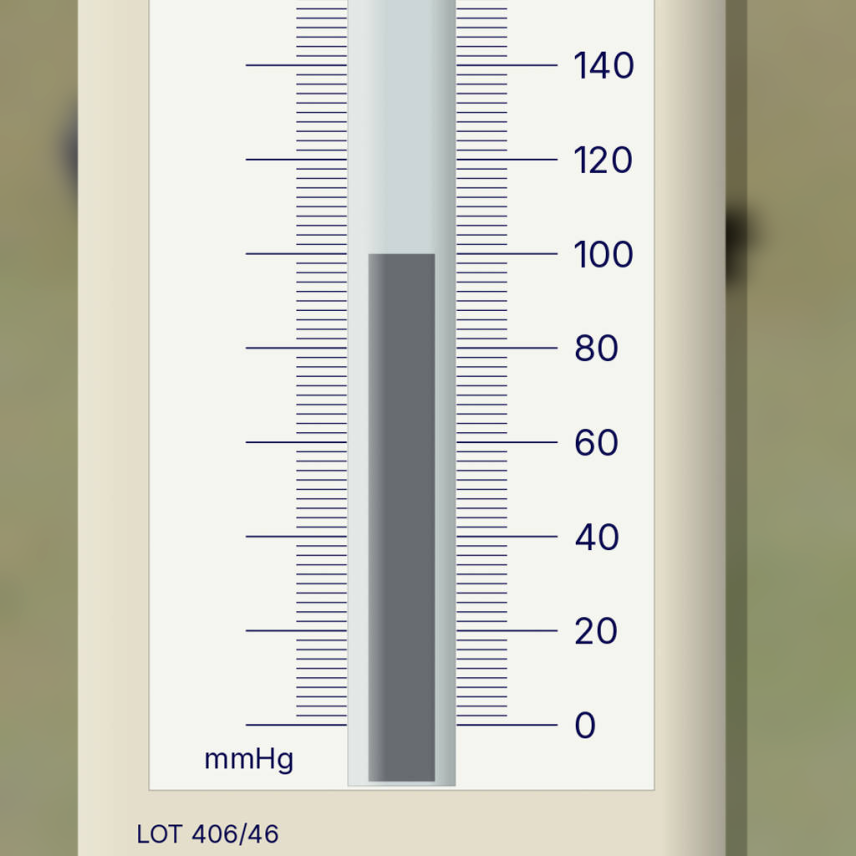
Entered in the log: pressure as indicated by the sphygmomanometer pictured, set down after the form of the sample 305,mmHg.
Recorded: 100,mmHg
